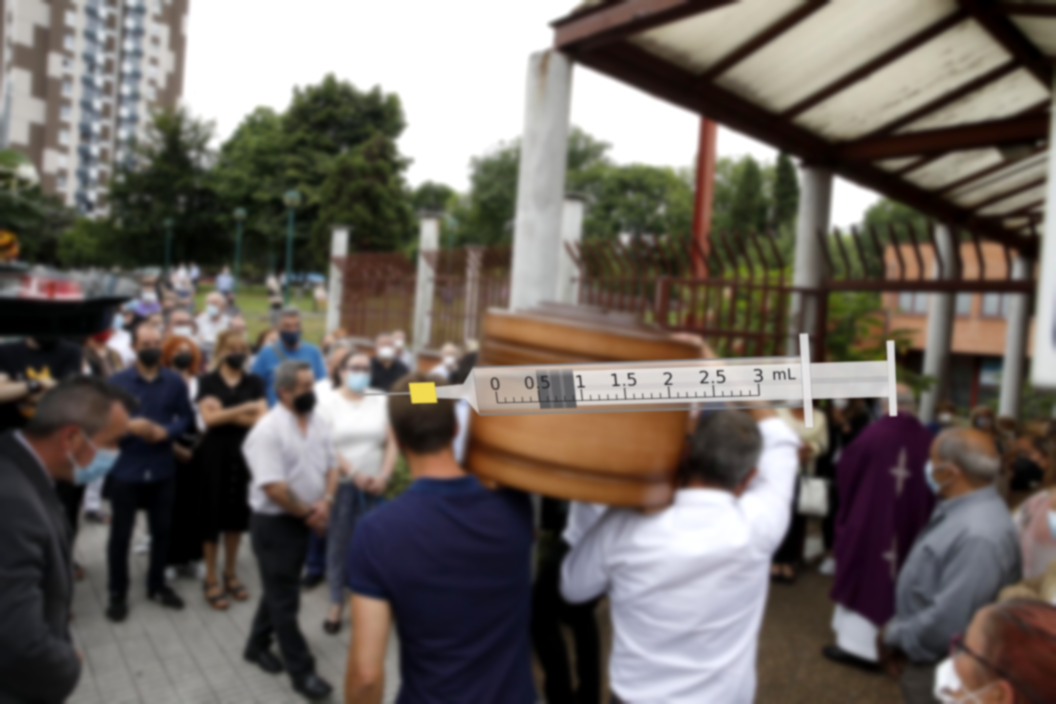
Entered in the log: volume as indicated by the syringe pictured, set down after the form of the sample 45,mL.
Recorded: 0.5,mL
